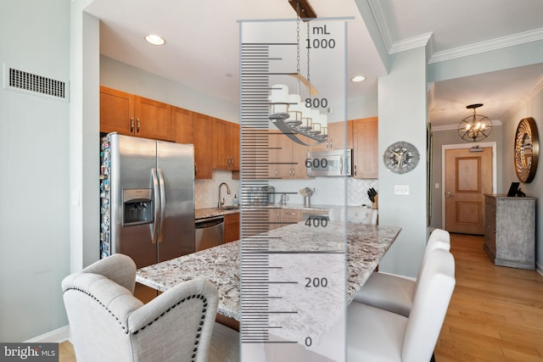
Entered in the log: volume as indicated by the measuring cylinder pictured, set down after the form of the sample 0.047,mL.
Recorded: 300,mL
